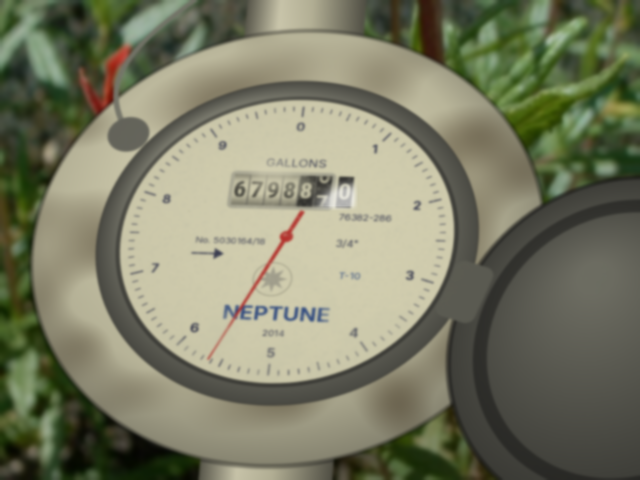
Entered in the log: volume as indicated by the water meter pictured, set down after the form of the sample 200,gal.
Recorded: 6798865.6,gal
